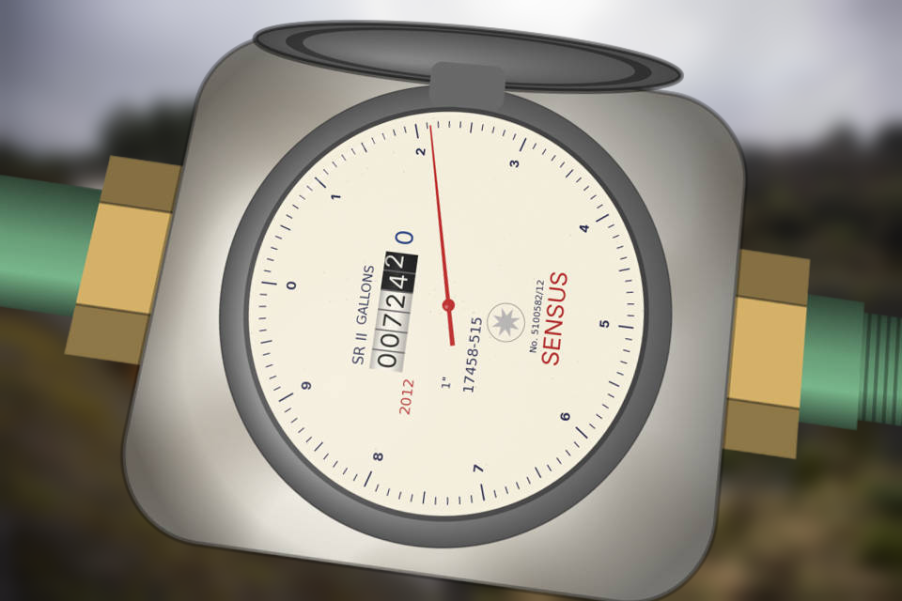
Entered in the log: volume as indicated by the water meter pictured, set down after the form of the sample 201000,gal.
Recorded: 72422.1,gal
